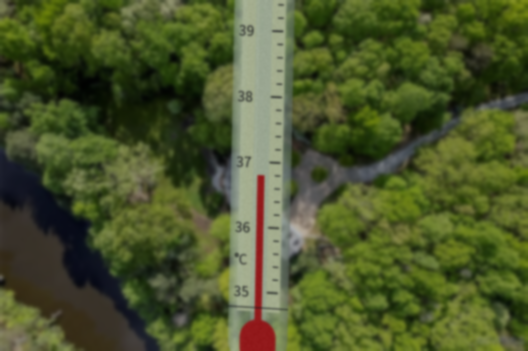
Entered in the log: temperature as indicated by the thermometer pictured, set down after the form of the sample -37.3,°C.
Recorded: 36.8,°C
